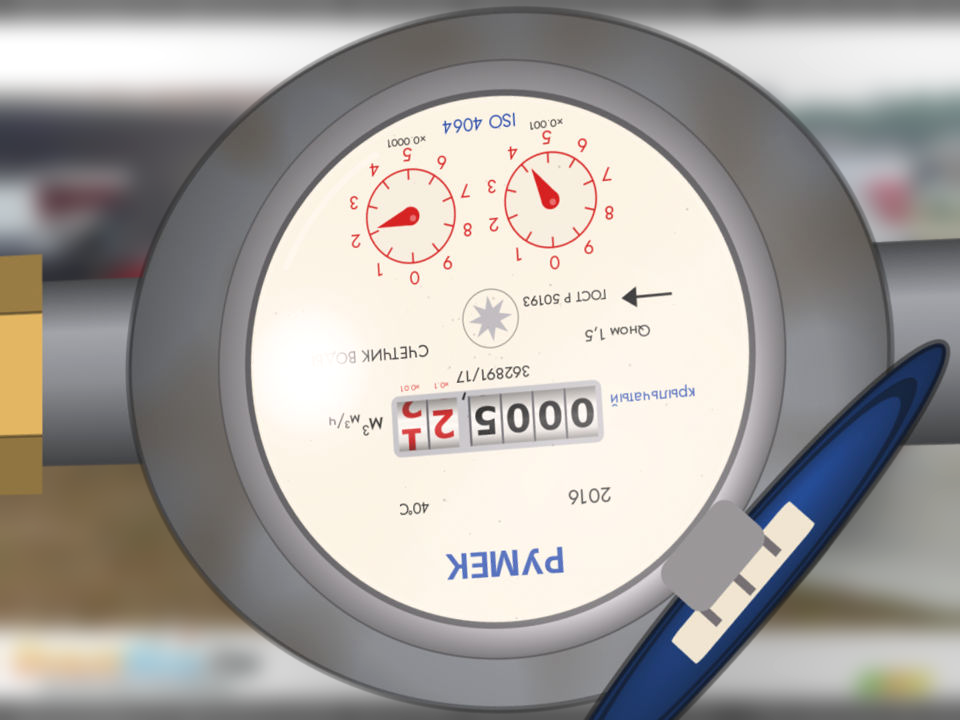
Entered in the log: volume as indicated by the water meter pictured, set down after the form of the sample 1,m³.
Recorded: 5.2142,m³
